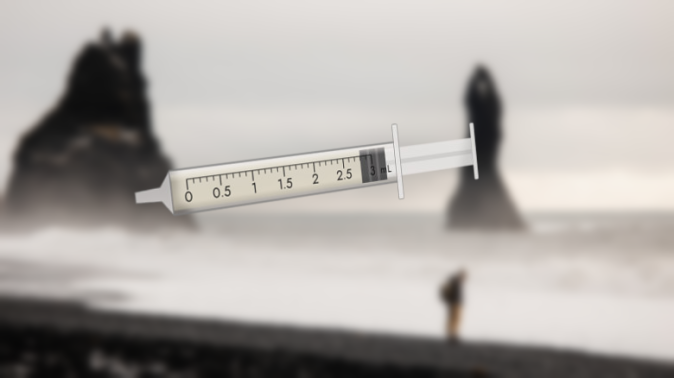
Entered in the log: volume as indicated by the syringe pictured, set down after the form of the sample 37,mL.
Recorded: 2.8,mL
